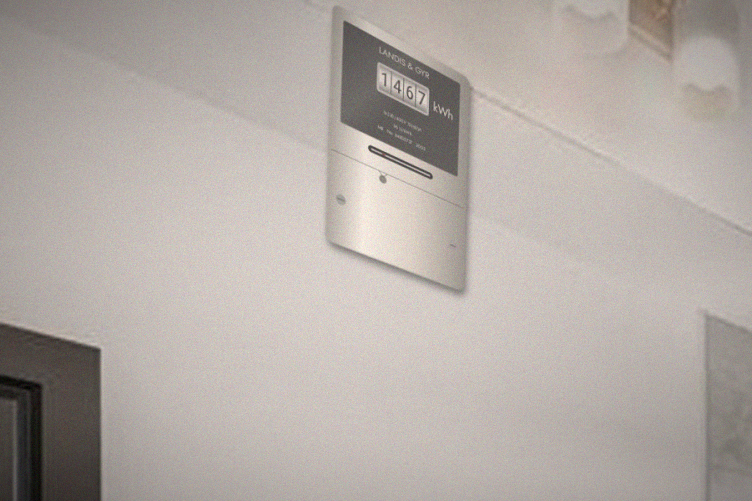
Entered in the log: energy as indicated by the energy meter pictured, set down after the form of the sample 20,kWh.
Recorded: 1467,kWh
